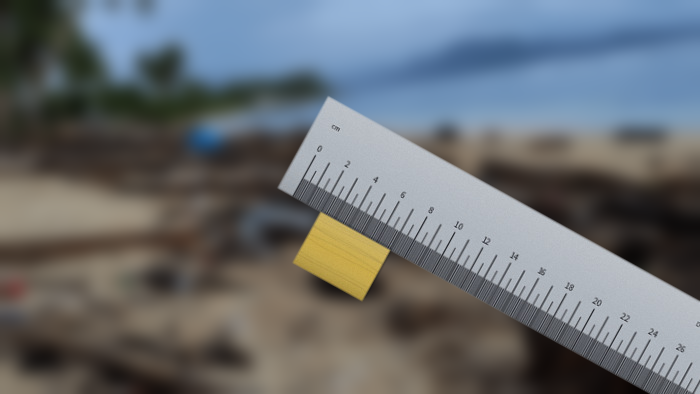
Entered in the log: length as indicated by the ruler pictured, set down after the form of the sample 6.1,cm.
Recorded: 5,cm
